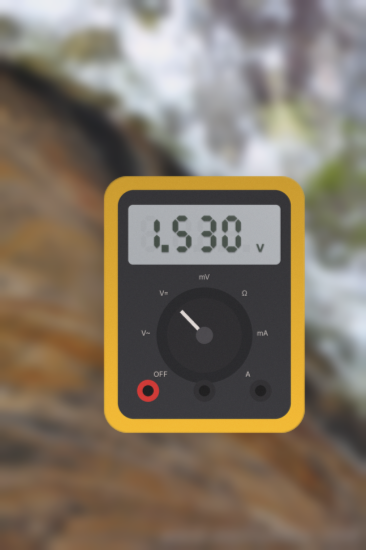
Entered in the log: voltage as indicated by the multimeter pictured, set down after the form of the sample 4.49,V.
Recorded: 1.530,V
